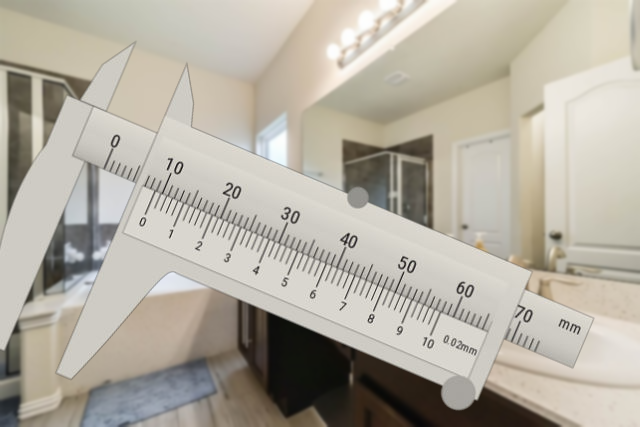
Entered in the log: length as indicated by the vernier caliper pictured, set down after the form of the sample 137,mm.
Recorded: 8.8,mm
